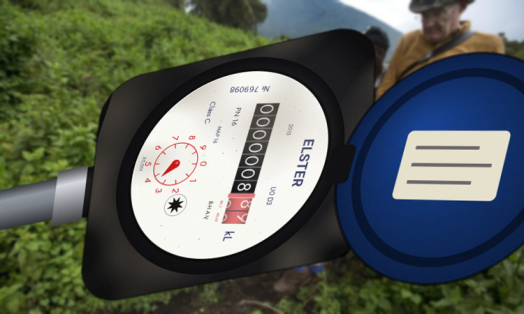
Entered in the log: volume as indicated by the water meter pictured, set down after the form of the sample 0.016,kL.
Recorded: 8.893,kL
